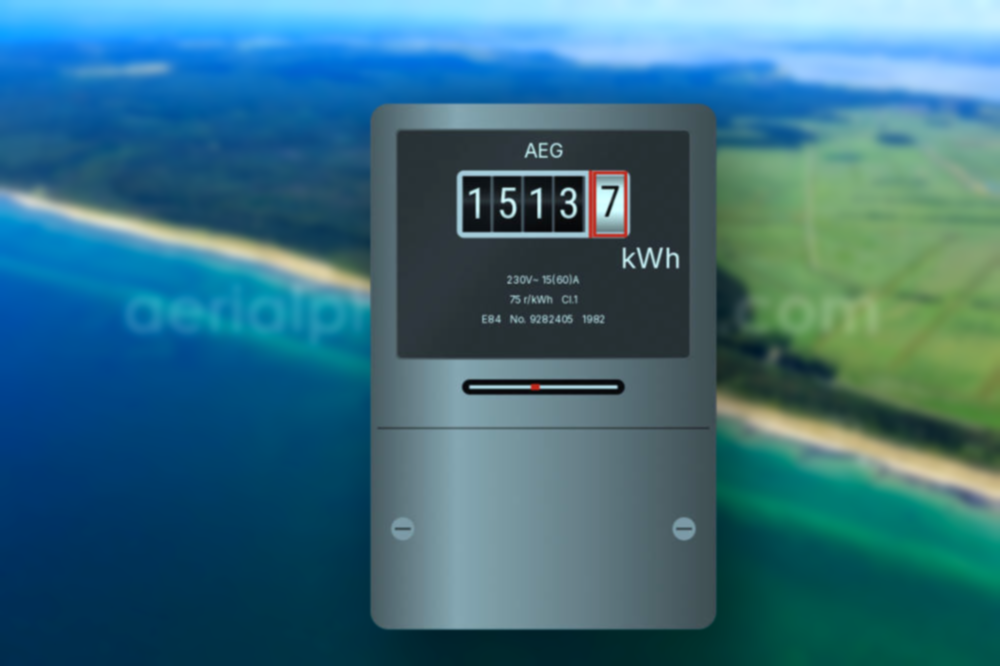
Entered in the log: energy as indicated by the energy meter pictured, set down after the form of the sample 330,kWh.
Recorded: 1513.7,kWh
